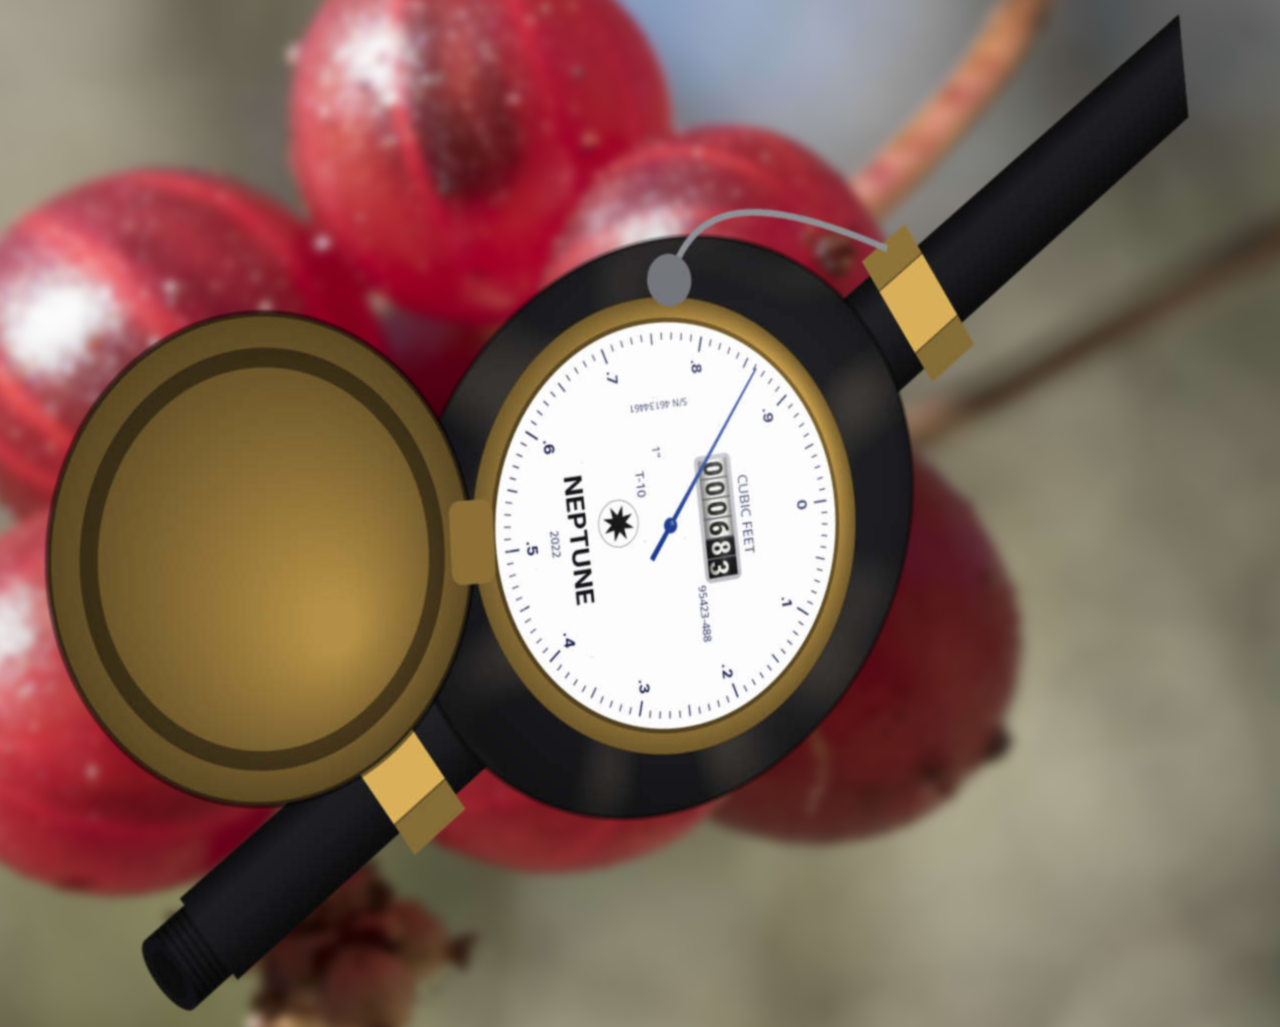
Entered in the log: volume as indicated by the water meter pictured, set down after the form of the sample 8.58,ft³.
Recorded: 682.86,ft³
